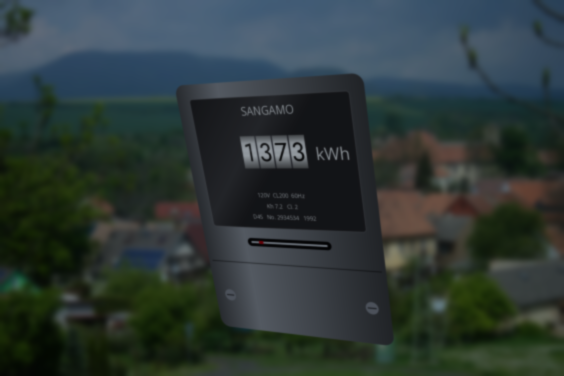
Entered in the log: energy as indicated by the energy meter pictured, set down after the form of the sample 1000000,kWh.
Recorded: 1373,kWh
